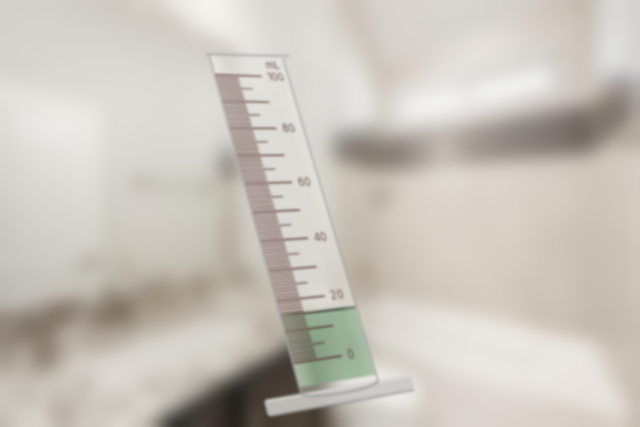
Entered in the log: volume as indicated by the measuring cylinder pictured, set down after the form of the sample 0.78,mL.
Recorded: 15,mL
